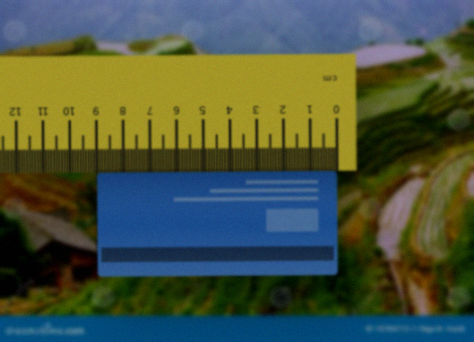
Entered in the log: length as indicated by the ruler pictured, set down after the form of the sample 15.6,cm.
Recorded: 9,cm
